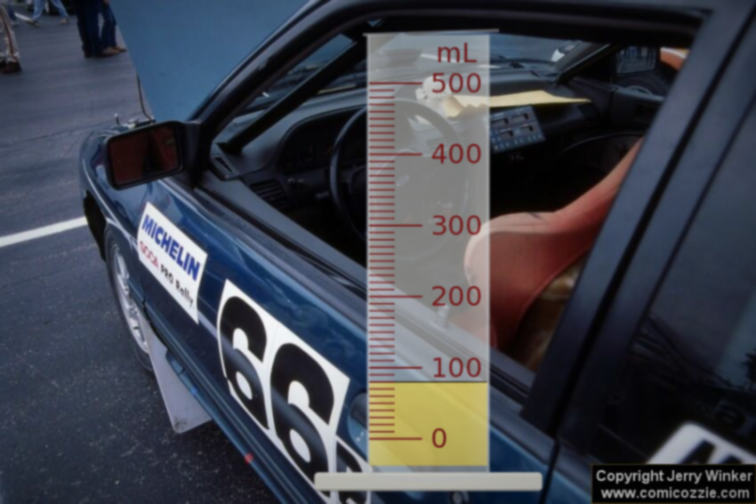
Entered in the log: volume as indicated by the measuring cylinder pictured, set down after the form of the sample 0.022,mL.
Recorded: 80,mL
